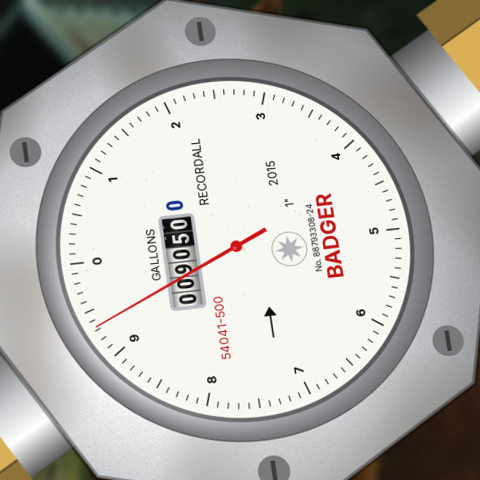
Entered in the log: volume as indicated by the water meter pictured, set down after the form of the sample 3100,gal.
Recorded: 90499.3,gal
